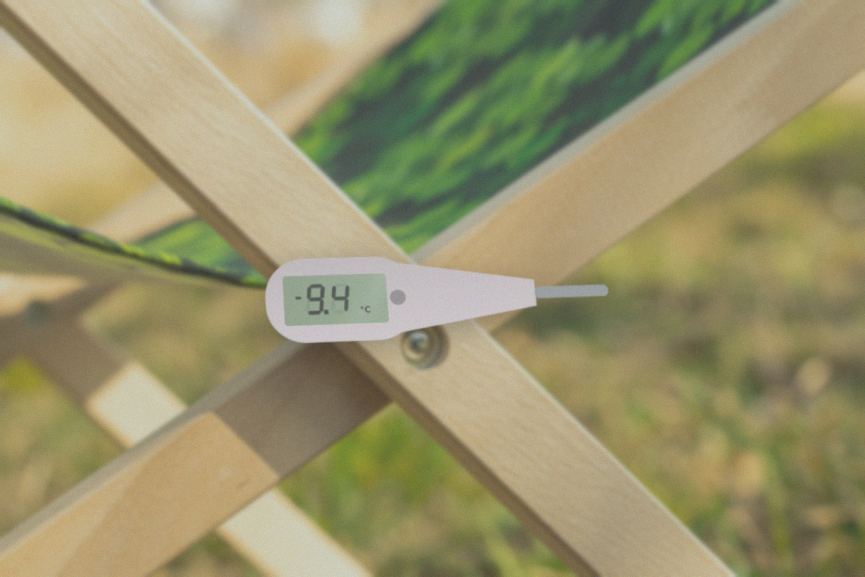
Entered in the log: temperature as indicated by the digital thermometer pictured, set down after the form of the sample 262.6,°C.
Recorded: -9.4,°C
